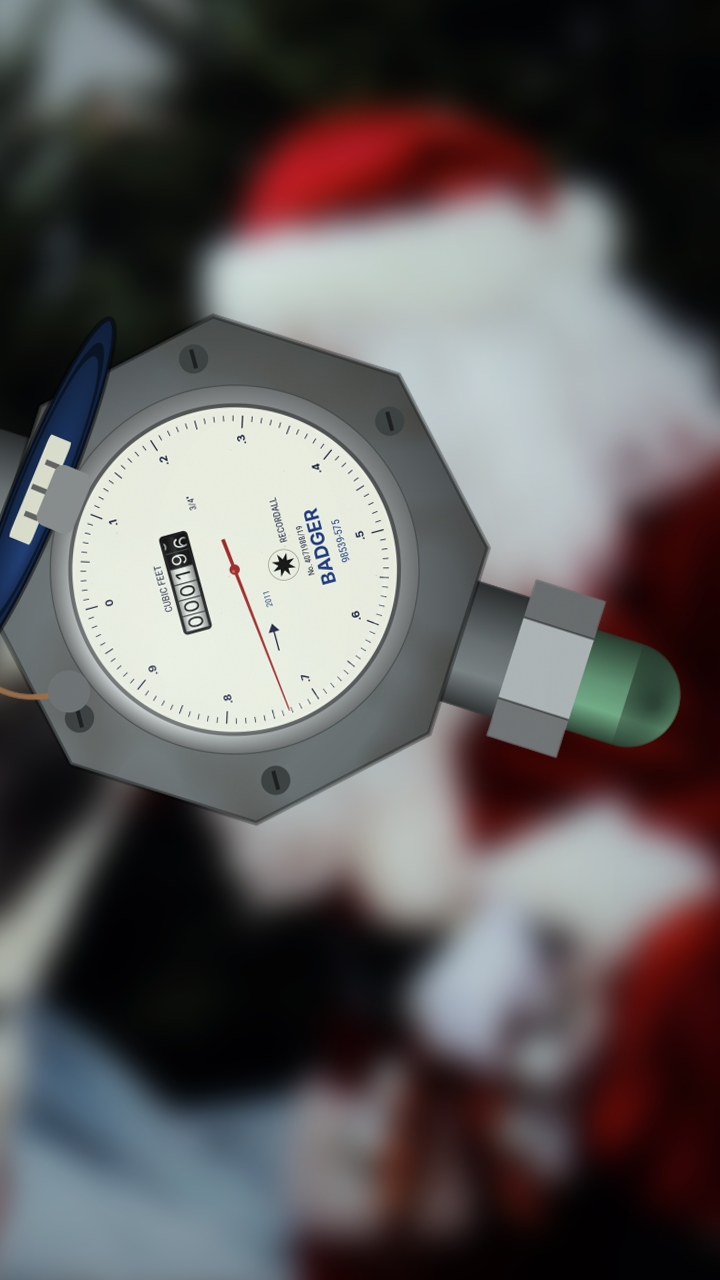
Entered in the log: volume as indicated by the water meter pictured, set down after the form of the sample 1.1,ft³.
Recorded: 195.73,ft³
